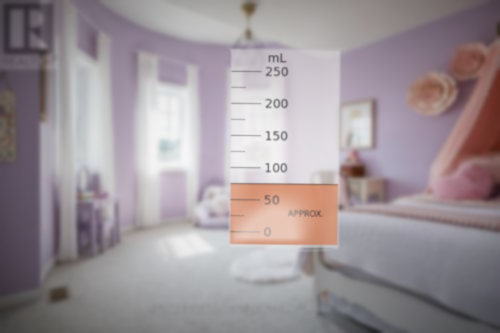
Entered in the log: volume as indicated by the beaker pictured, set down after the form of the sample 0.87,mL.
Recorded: 75,mL
